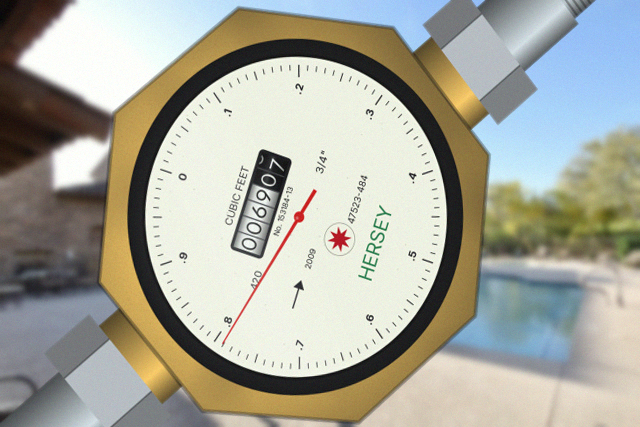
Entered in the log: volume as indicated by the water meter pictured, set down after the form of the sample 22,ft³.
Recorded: 6906.79,ft³
